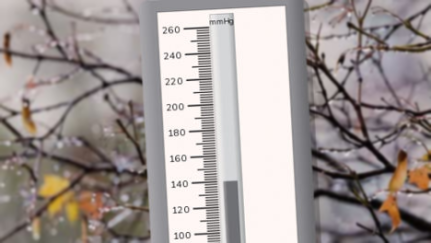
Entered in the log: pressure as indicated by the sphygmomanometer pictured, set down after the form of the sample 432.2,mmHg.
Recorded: 140,mmHg
